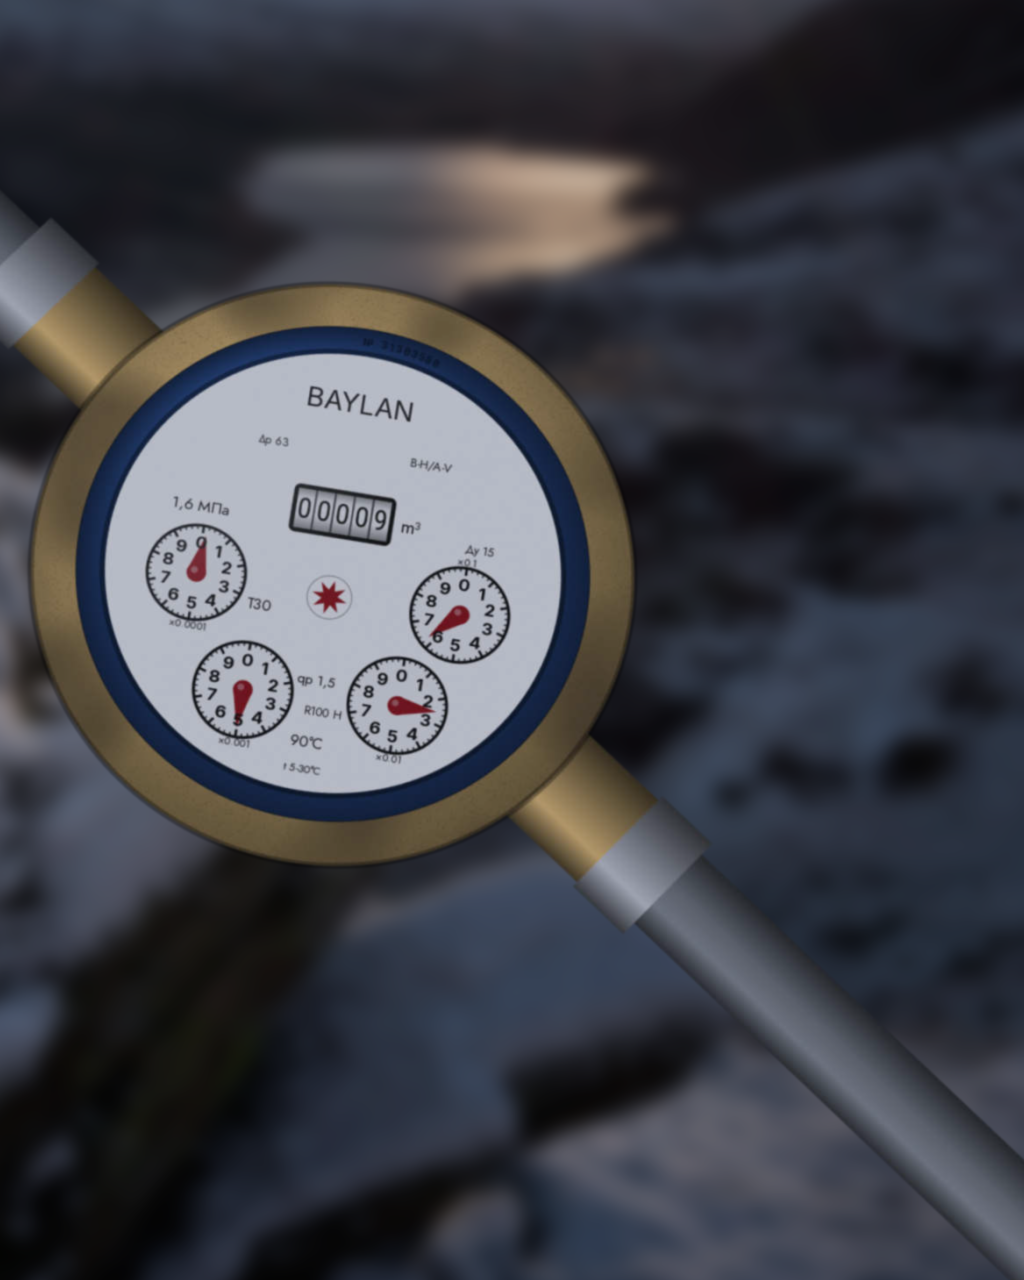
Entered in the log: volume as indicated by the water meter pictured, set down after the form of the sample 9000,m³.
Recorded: 9.6250,m³
